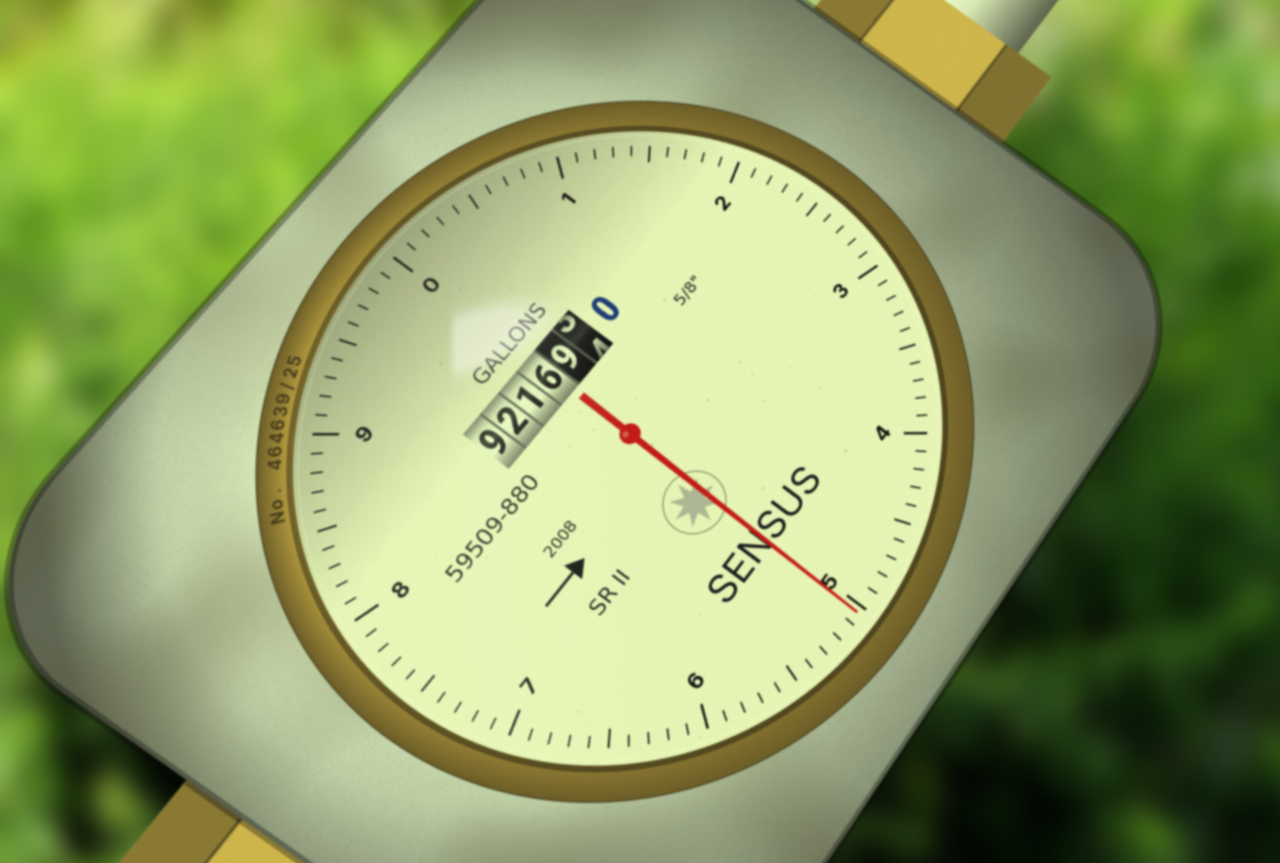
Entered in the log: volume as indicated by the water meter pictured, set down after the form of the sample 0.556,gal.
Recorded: 9216935.0,gal
